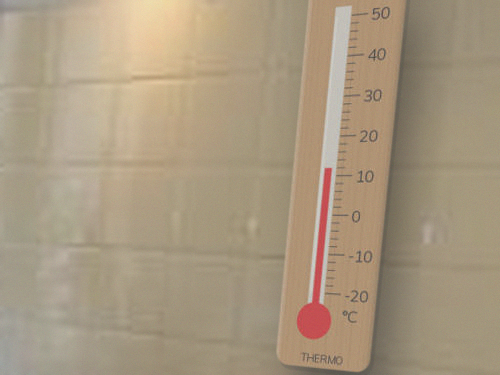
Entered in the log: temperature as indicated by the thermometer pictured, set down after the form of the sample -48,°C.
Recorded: 12,°C
